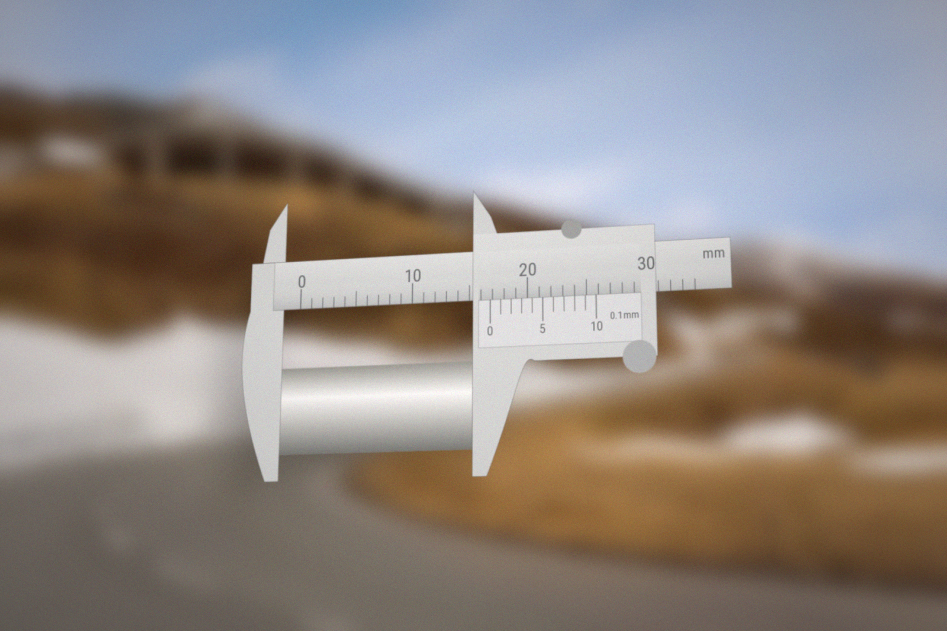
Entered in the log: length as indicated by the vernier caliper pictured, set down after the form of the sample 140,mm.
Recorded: 16.8,mm
